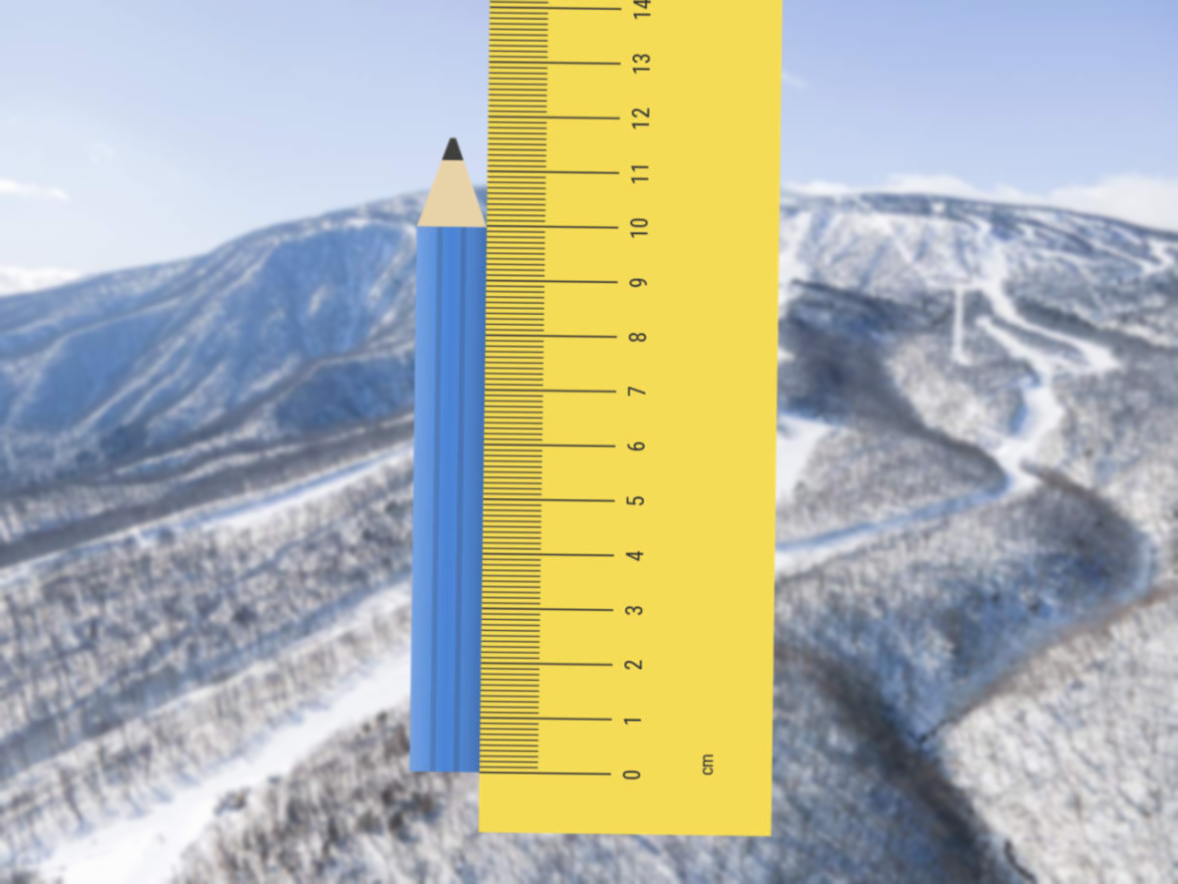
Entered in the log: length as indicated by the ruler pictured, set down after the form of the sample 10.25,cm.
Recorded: 11.6,cm
